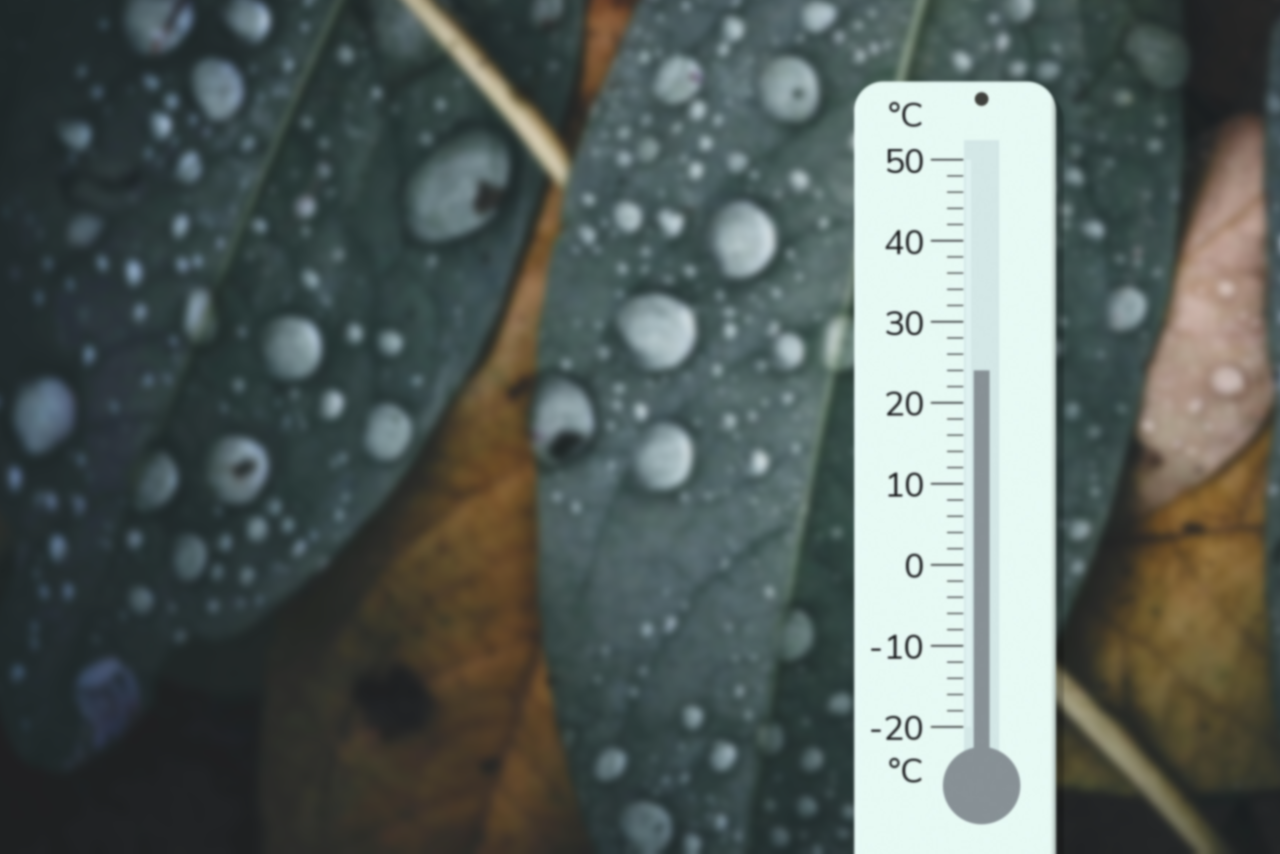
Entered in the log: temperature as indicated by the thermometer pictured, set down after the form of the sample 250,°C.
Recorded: 24,°C
